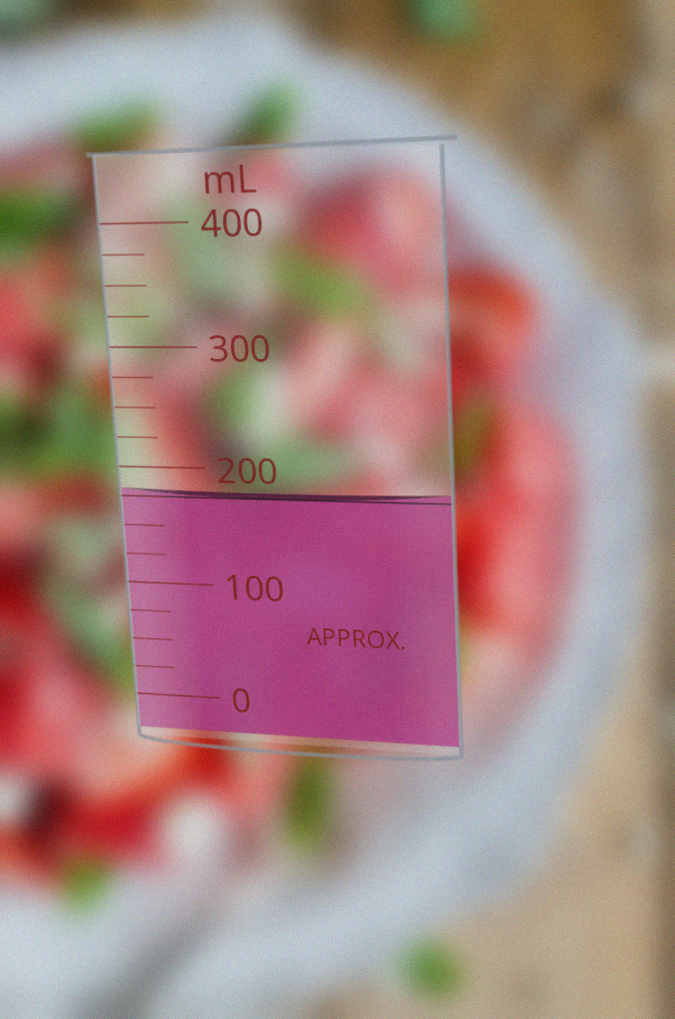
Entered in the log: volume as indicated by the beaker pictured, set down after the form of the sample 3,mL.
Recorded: 175,mL
